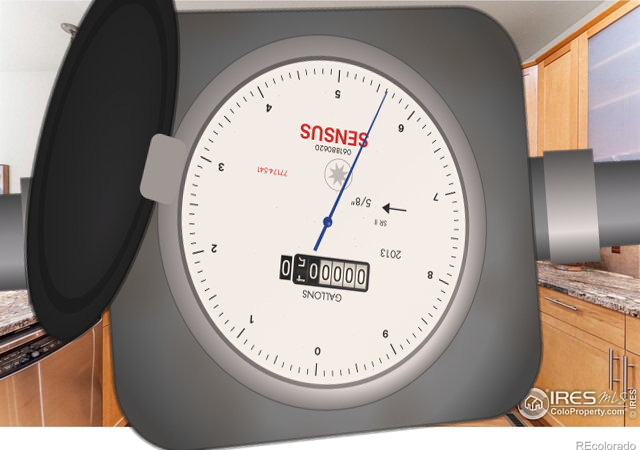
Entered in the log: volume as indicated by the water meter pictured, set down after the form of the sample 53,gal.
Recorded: 45.6,gal
